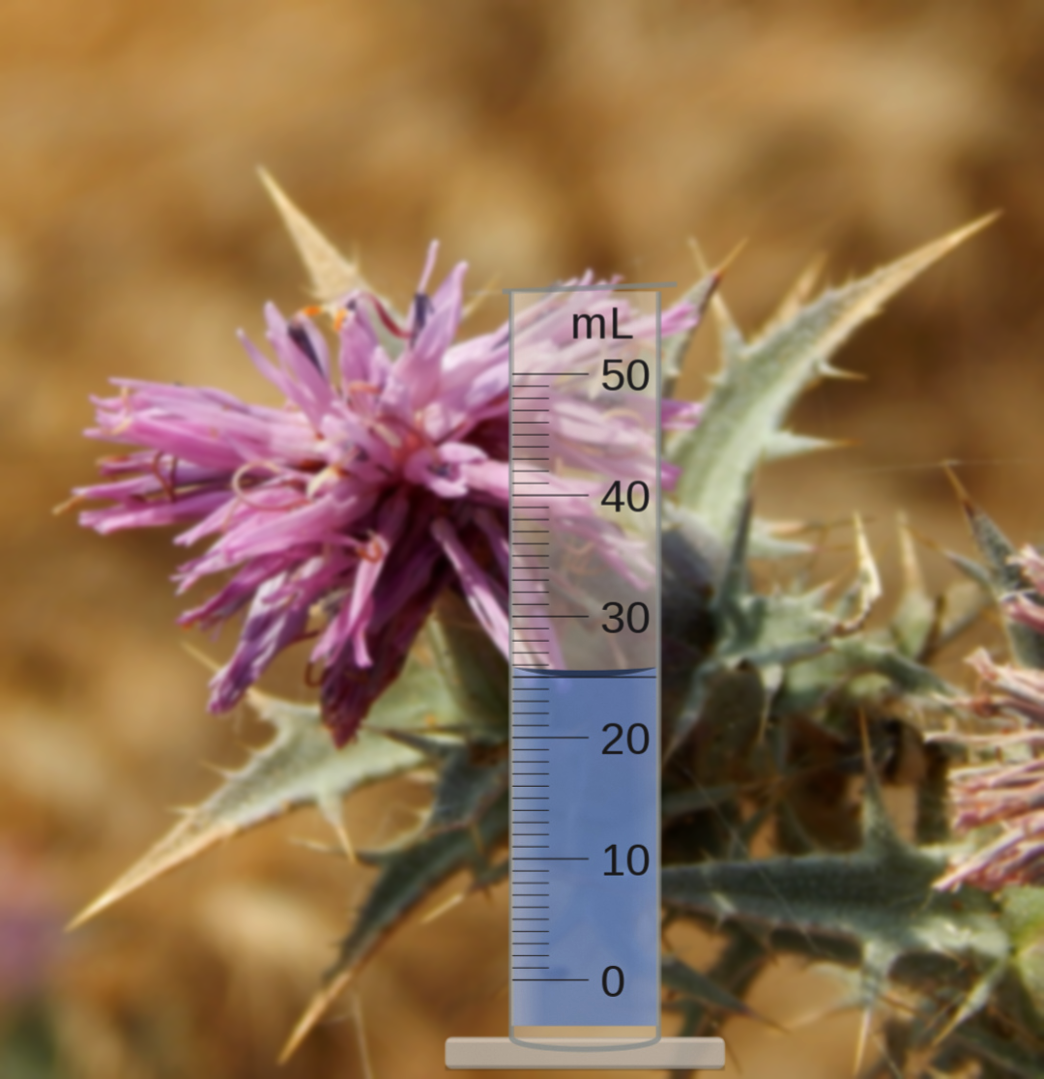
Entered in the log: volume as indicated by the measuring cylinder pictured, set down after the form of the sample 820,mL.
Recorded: 25,mL
